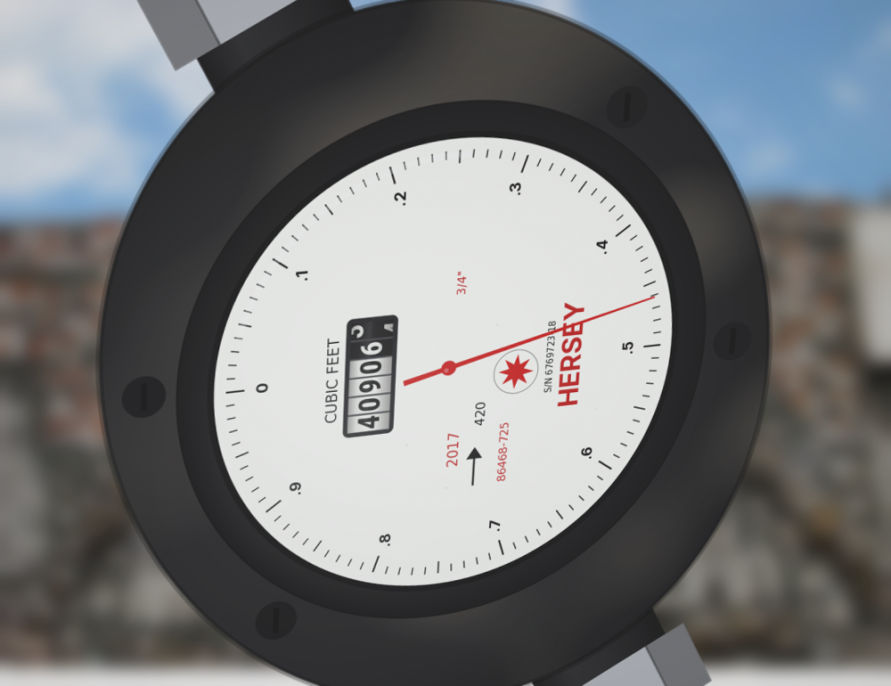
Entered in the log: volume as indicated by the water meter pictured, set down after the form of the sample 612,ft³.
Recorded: 409063.46,ft³
